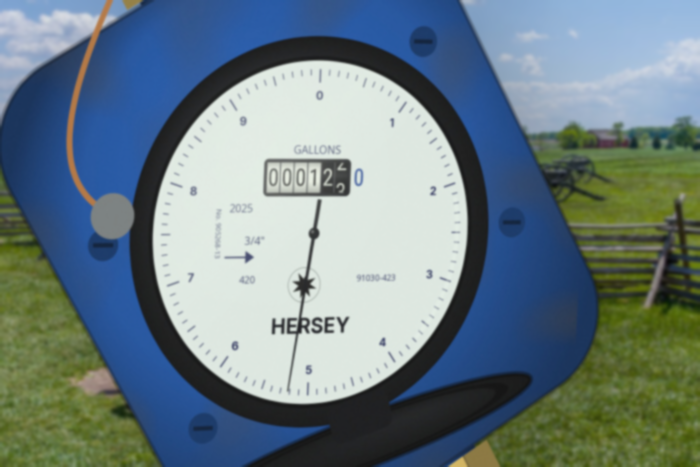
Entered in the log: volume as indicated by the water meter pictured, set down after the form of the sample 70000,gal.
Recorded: 1225.2,gal
